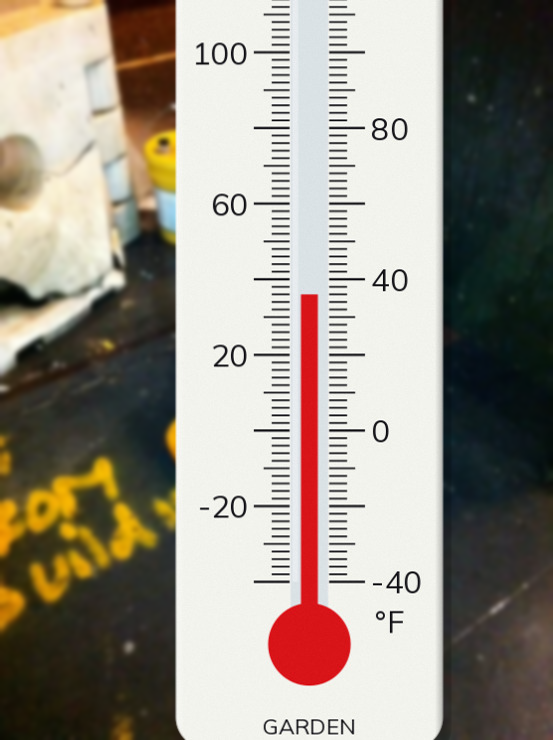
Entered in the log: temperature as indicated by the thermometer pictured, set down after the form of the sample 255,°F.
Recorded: 36,°F
